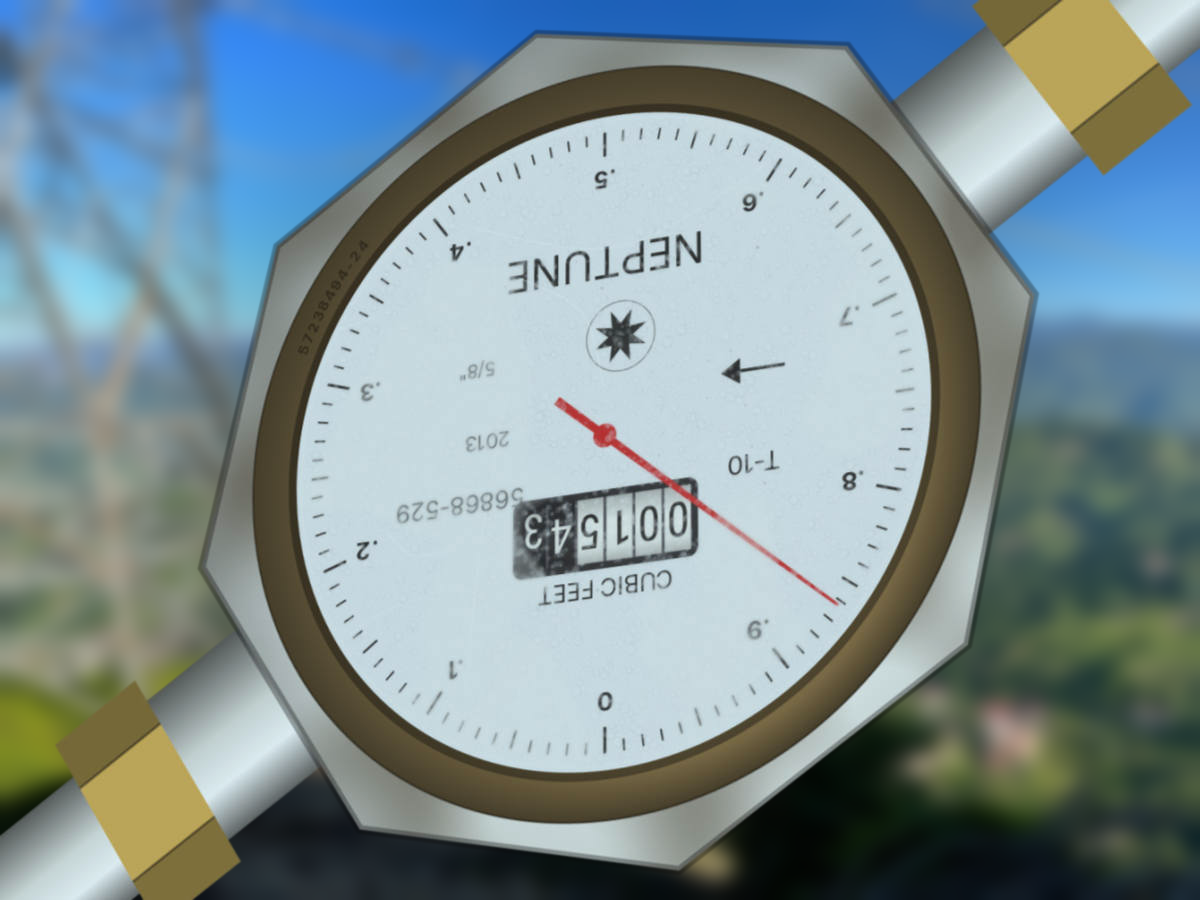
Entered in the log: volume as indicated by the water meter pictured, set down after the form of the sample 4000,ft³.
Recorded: 1542.86,ft³
